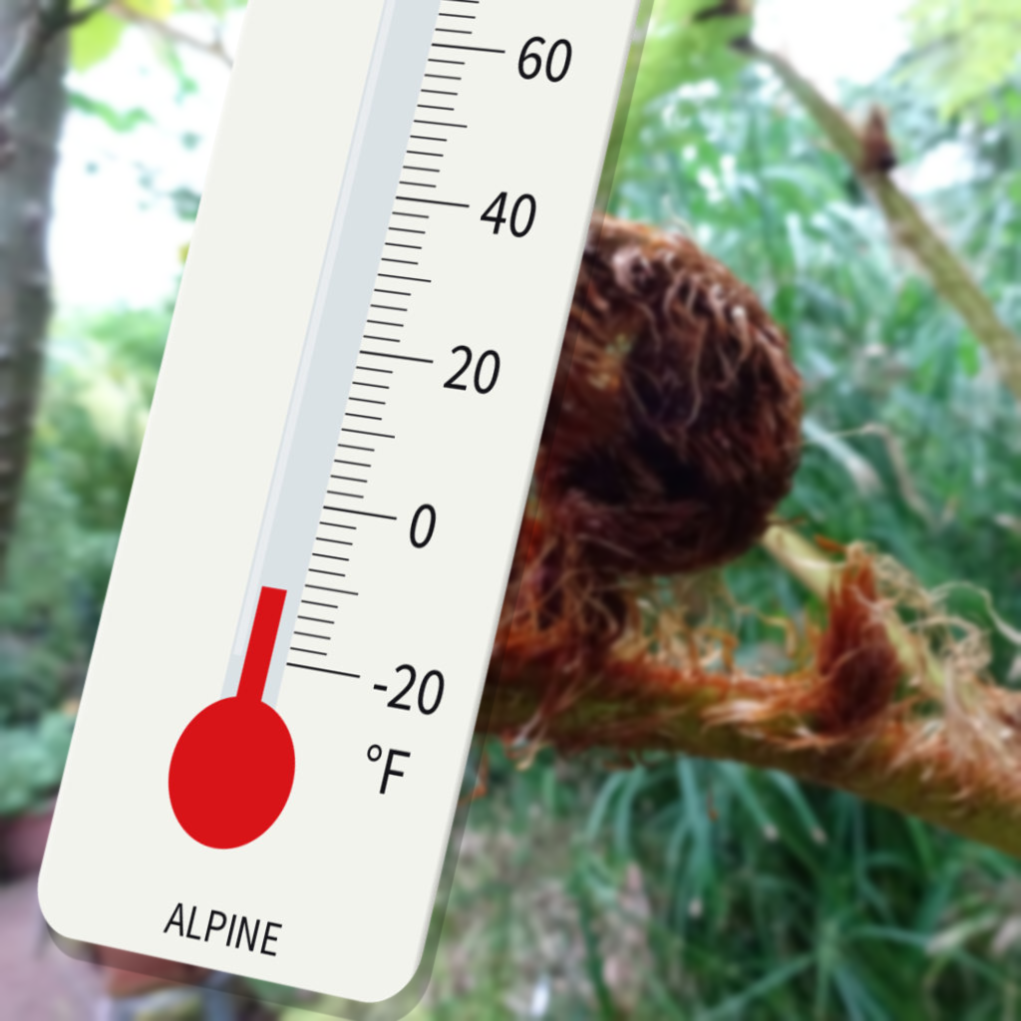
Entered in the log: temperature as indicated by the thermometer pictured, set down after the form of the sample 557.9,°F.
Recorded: -11,°F
